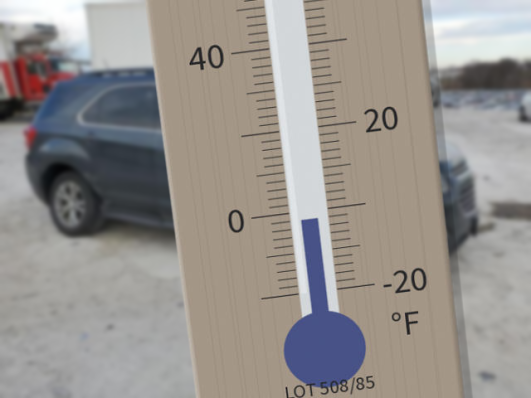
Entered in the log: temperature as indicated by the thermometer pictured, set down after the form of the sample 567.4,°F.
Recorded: -2,°F
